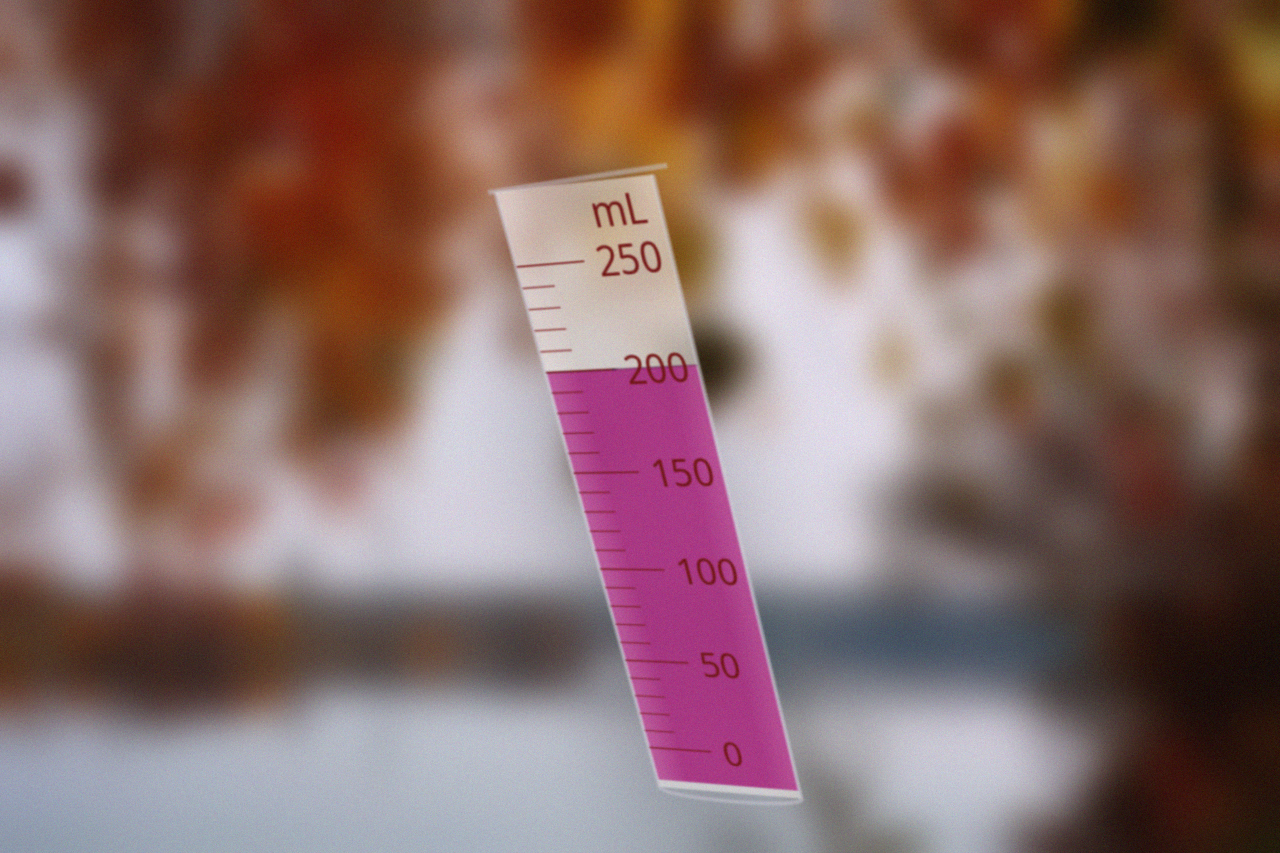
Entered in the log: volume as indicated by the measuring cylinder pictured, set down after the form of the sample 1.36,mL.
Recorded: 200,mL
